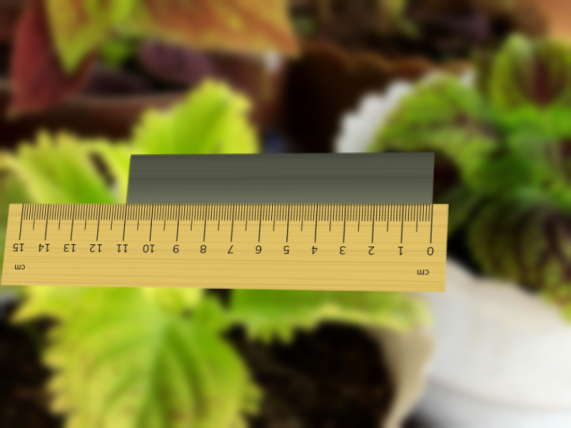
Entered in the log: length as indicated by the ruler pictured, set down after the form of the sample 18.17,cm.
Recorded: 11,cm
